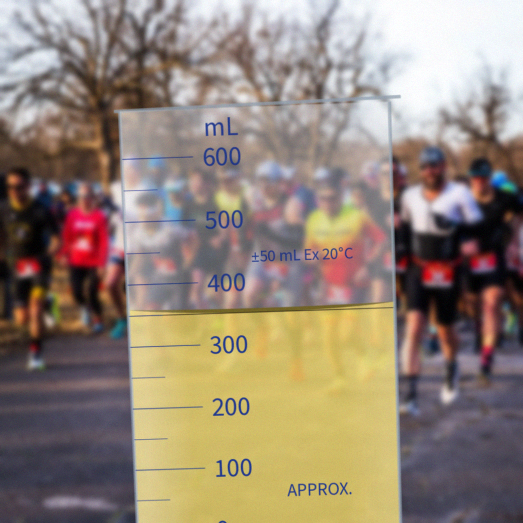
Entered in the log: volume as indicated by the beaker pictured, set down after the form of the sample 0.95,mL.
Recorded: 350,mL
